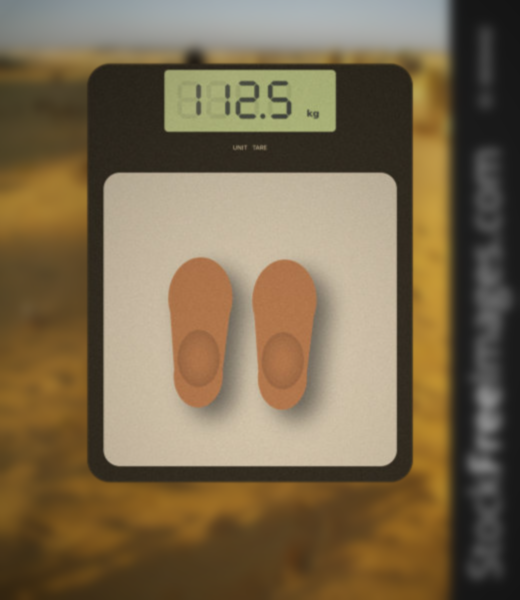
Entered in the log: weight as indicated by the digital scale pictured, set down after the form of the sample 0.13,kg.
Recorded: 112.5,kg
